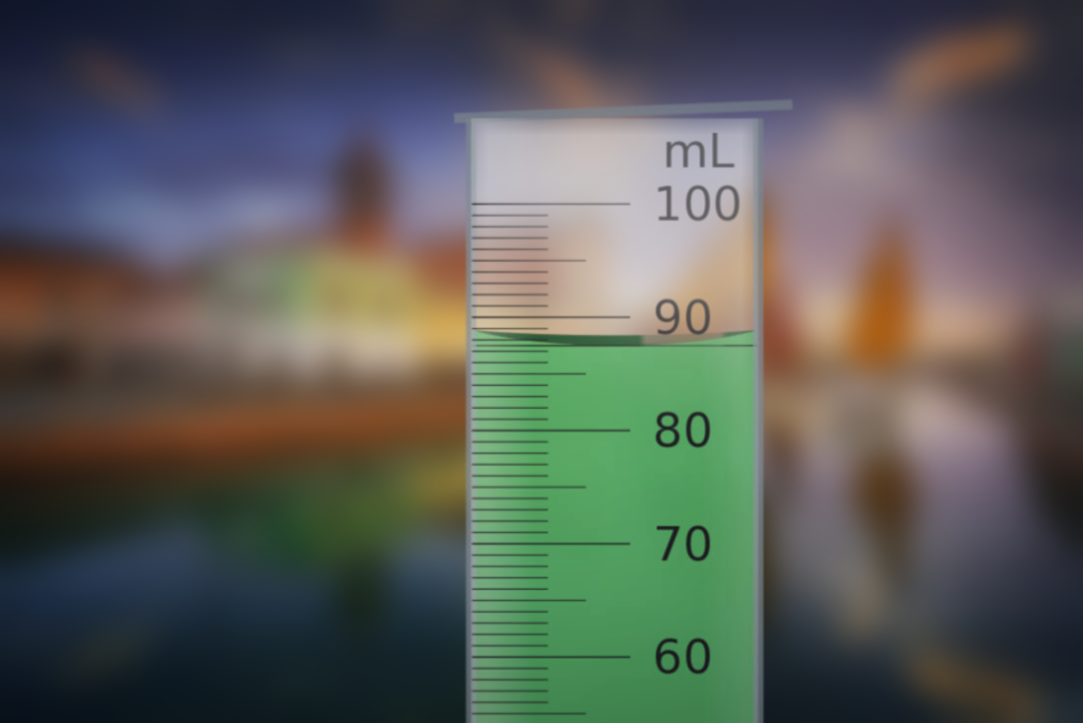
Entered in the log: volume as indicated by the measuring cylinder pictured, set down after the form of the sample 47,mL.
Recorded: 87.5,mL
